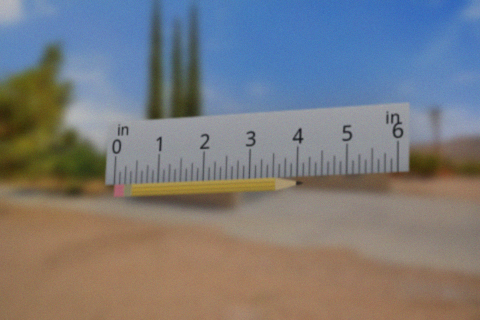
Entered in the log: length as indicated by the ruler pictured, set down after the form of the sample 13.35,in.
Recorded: 4.125,in
